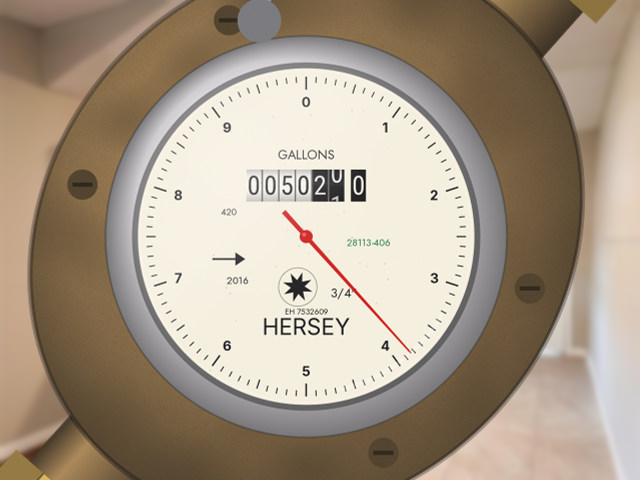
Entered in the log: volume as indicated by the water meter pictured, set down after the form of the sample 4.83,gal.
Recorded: 50203.8,gal
